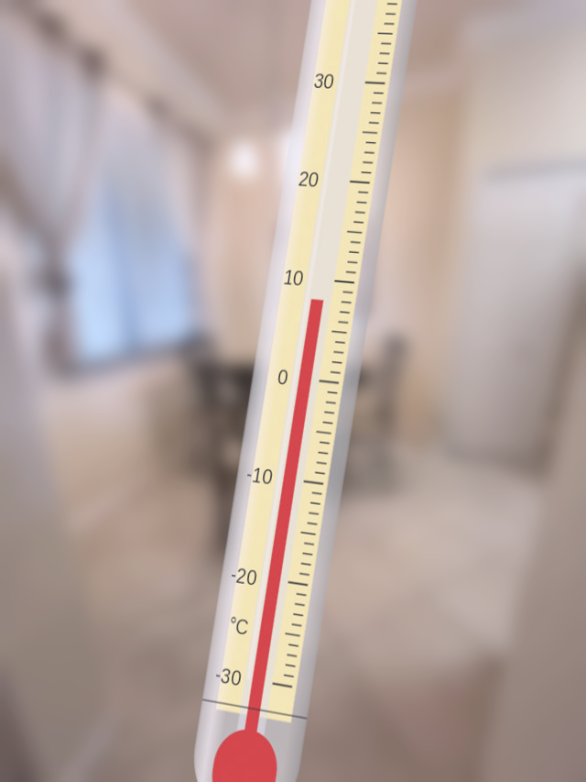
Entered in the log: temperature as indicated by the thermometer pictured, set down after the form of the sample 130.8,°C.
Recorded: 8,°C
